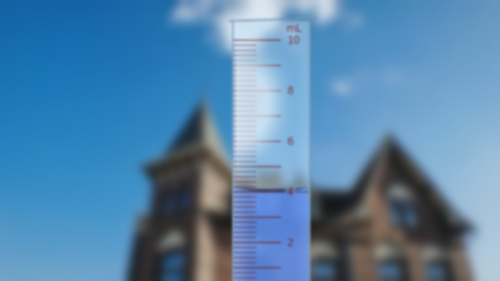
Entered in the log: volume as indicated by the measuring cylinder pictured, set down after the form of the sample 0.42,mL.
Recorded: 4,mL
